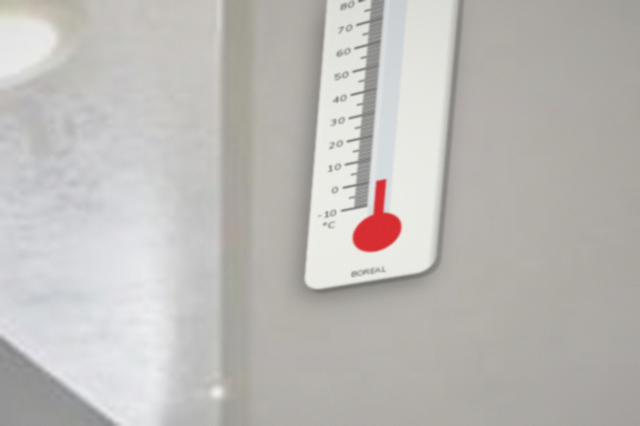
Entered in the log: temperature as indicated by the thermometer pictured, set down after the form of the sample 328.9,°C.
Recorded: 0,°C
